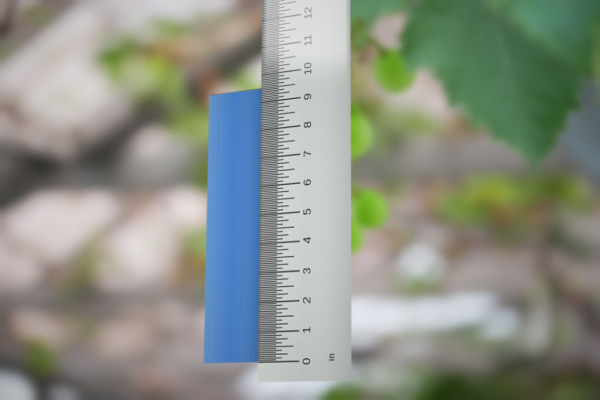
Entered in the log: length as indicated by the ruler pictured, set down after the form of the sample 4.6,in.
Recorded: 9.5,in
